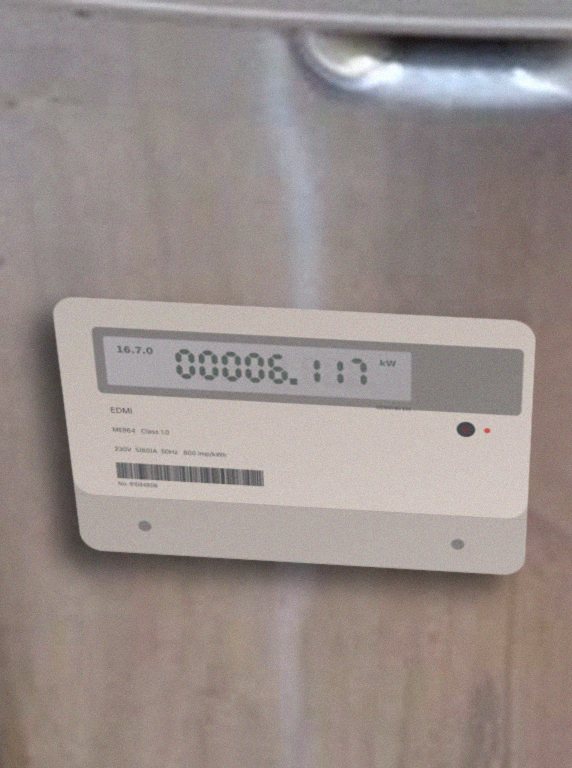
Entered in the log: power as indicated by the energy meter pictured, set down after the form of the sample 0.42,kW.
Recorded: 6.117,kW
